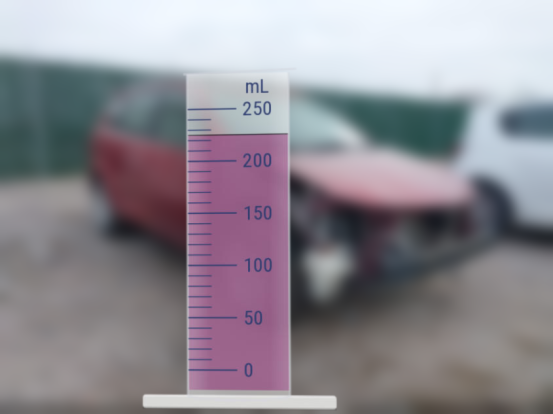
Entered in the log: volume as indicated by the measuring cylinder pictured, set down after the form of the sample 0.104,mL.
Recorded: 225,mL
